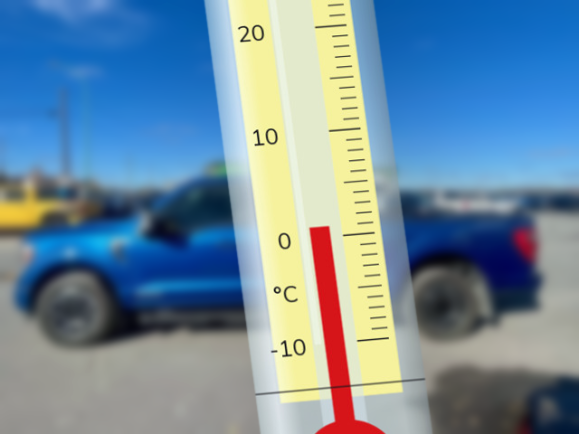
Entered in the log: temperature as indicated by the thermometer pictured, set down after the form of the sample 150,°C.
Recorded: 1,°C
